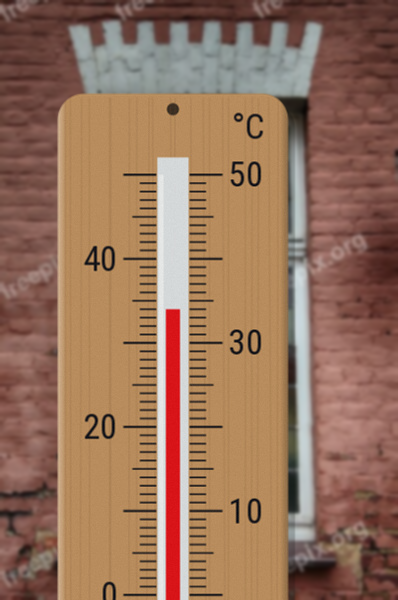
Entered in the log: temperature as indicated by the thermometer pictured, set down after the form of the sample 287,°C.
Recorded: 34,°C
